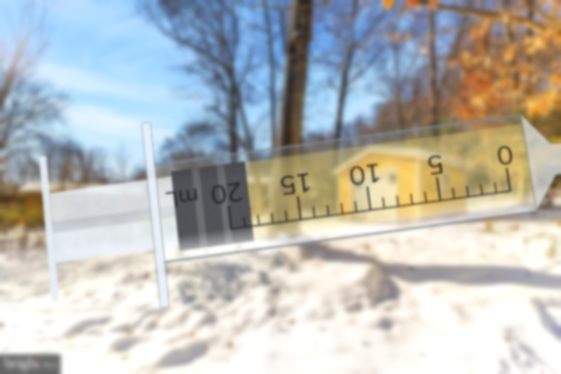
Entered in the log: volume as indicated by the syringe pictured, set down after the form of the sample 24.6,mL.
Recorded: 18.5,mL
